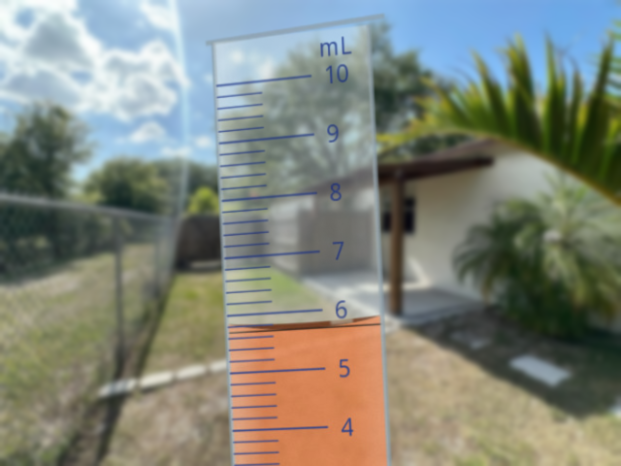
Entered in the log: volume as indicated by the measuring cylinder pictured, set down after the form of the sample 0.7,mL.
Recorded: 5.7,mL
